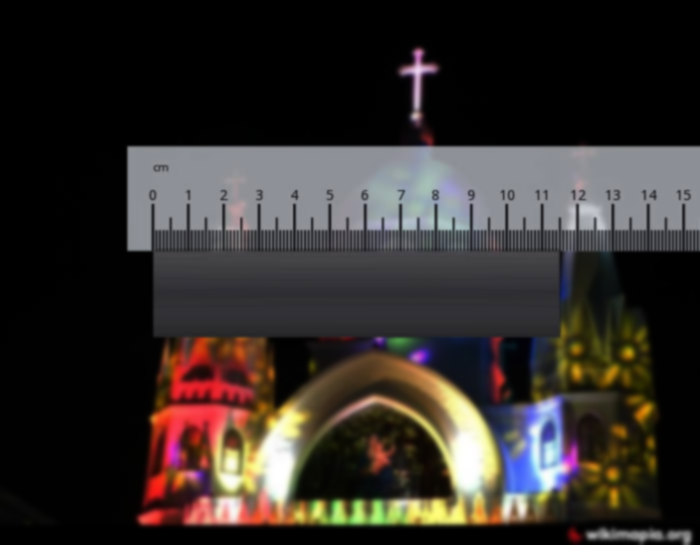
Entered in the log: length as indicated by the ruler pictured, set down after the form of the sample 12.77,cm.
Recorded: 11.5,cm
